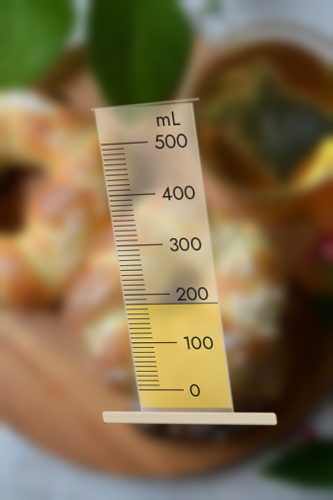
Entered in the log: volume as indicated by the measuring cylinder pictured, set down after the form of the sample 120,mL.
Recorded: 180,mL
